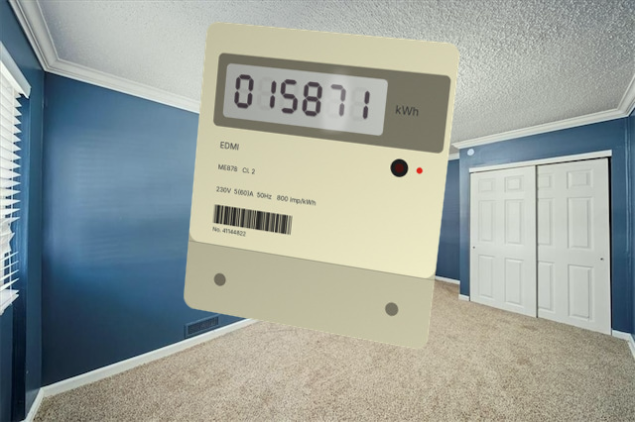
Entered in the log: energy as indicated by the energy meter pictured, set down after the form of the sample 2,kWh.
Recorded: 15871,kWh
